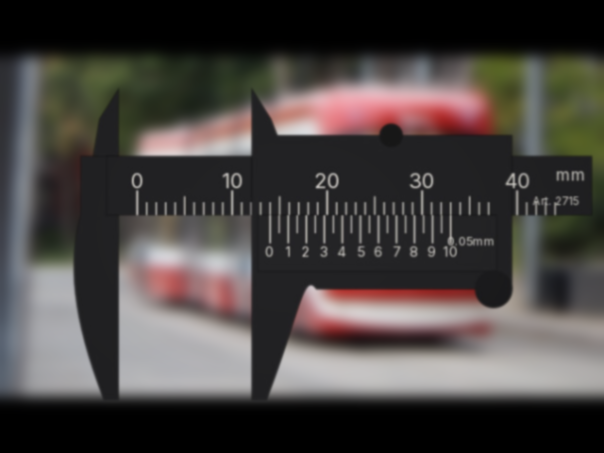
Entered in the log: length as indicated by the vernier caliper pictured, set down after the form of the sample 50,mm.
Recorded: 14.0,mm
